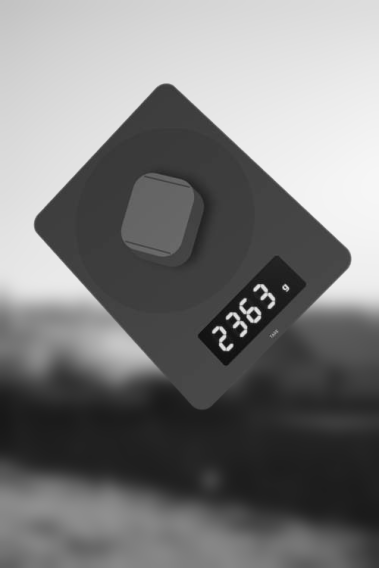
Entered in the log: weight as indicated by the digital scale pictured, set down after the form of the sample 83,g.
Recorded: 2363,g
